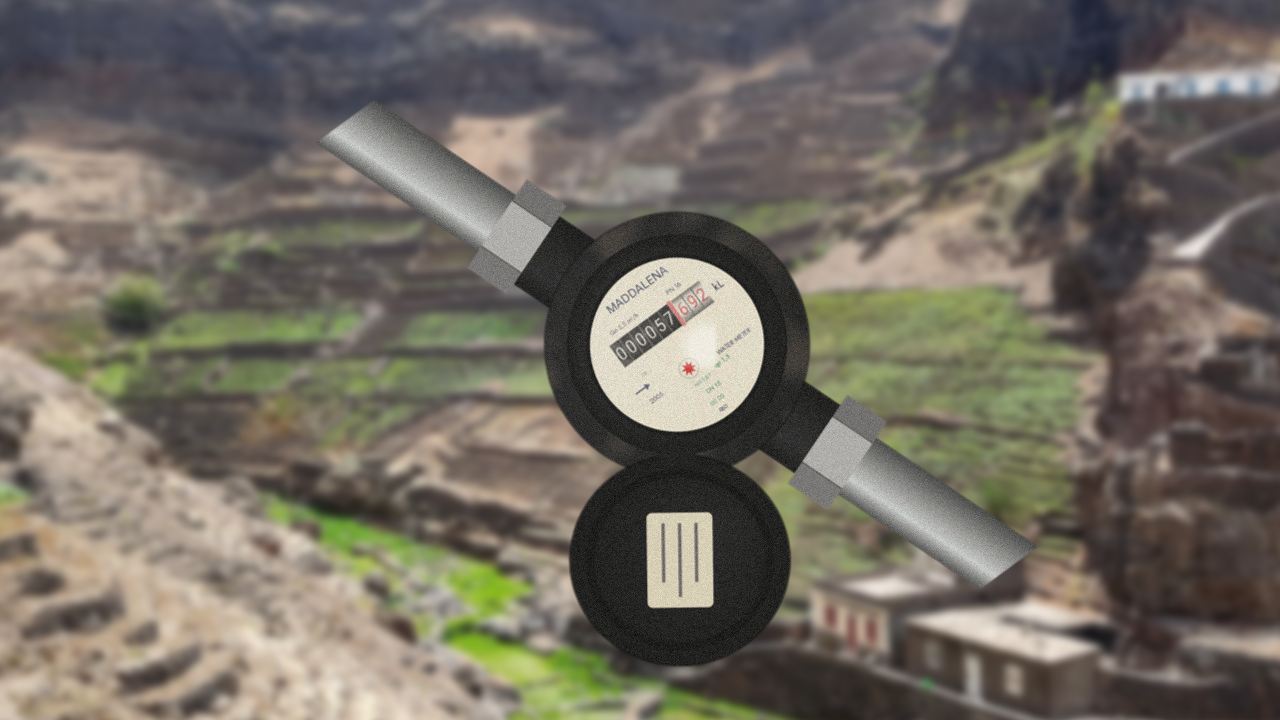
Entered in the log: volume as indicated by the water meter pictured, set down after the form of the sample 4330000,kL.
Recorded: 57.692,kL
